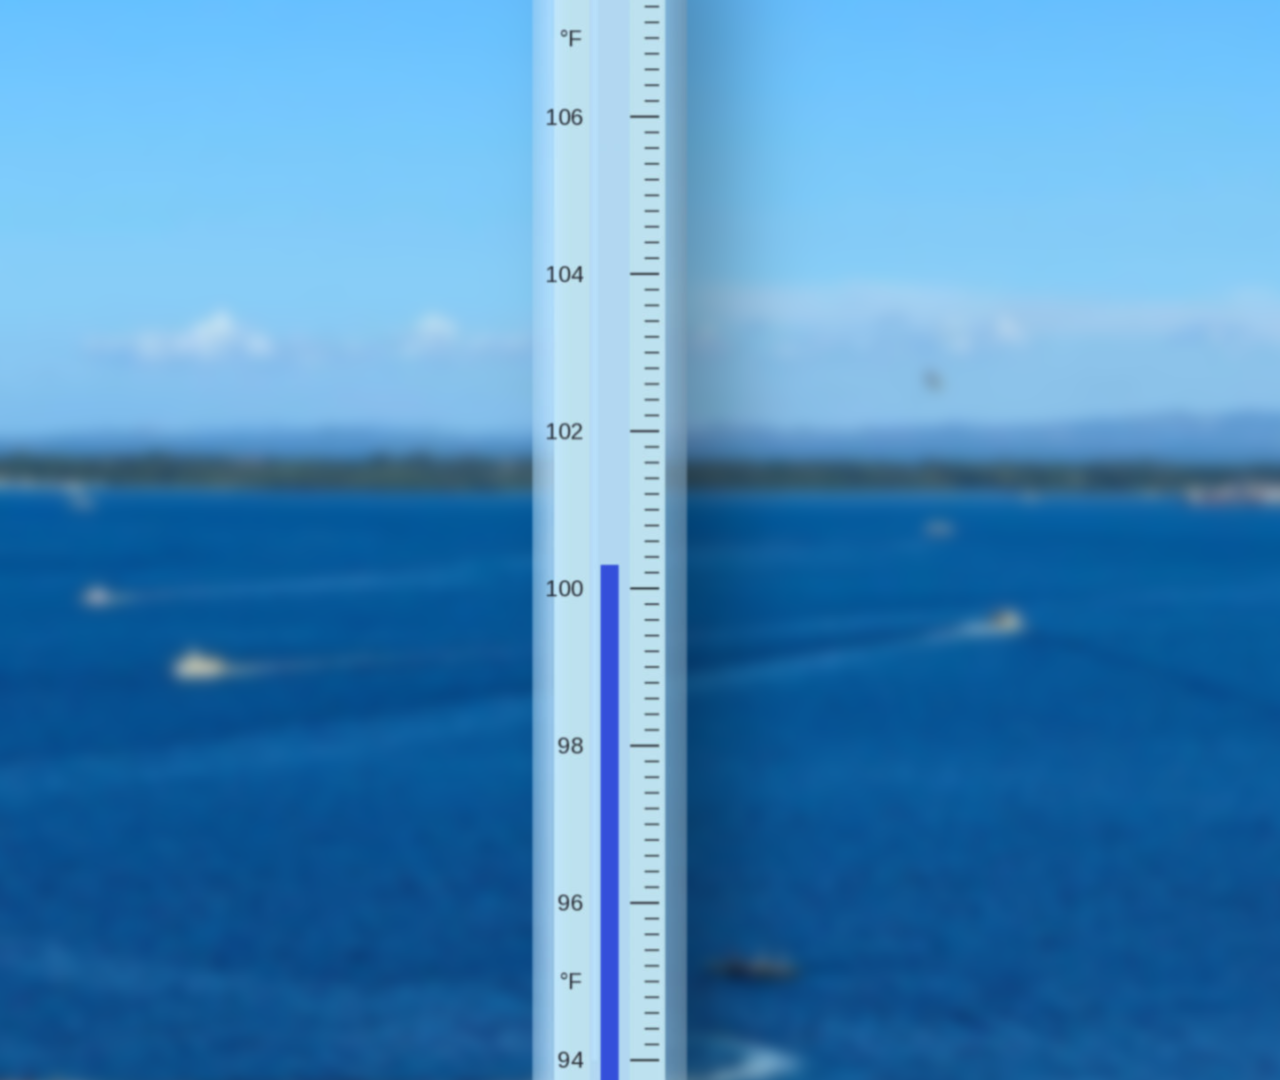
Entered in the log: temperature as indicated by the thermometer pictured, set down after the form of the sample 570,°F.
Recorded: 100.3,°F
